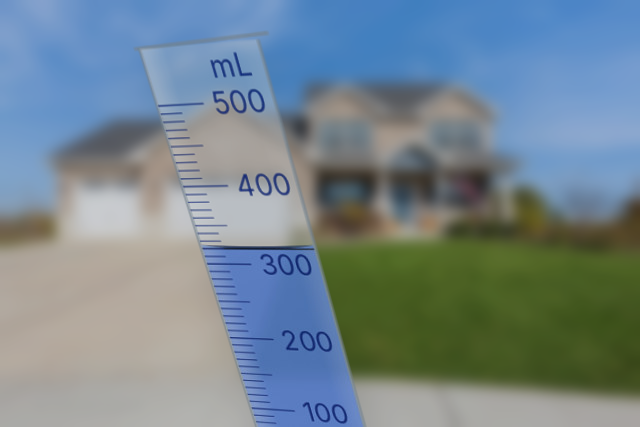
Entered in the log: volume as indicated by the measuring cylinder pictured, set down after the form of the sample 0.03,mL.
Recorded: 320,mL
